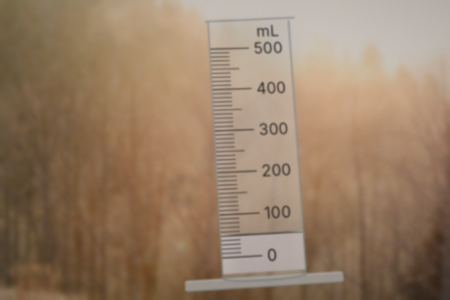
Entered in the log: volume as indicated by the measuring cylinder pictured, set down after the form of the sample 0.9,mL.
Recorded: 50,mL
